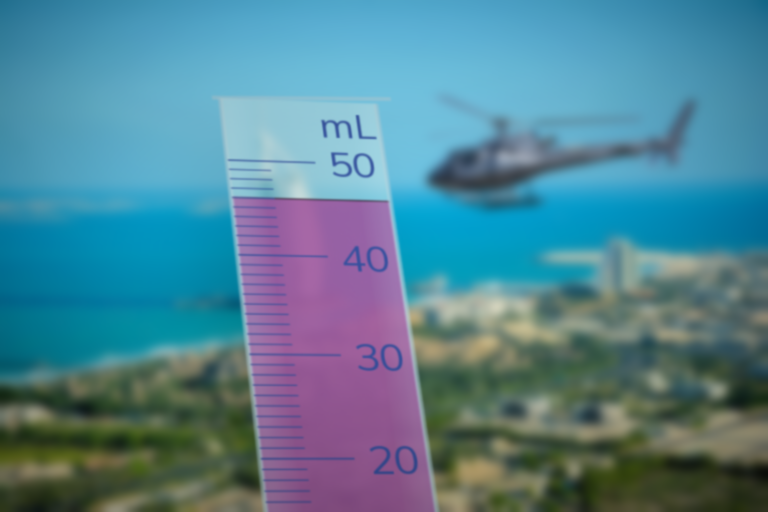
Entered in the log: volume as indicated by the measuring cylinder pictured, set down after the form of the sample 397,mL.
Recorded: 46,mL
